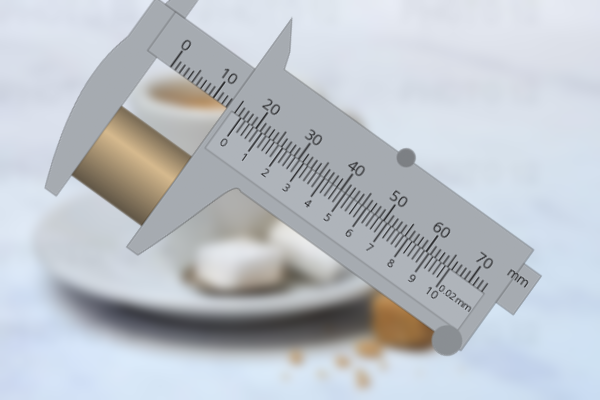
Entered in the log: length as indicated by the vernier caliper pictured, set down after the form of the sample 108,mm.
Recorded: 16.5,mm
